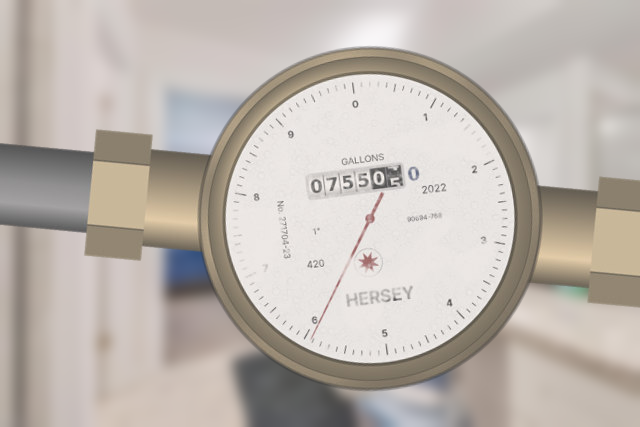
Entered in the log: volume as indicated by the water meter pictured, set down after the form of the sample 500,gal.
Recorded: 755045.9,gal
